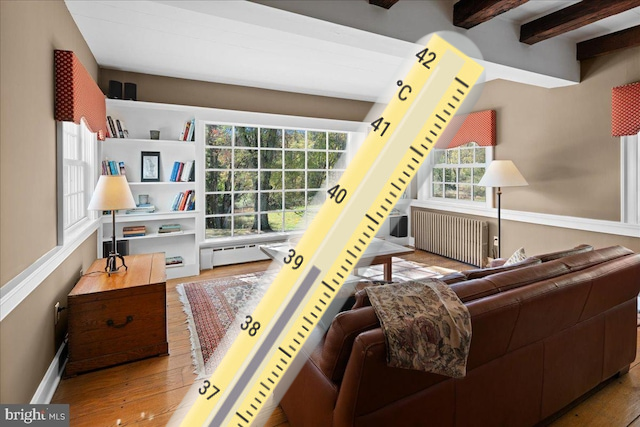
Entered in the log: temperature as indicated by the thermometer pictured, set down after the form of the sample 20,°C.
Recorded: 39.1,°C
